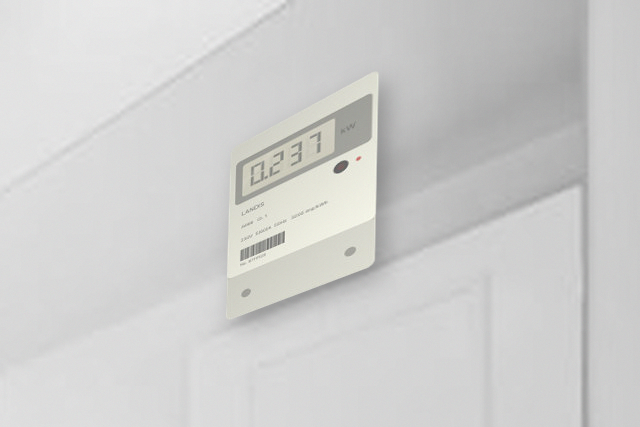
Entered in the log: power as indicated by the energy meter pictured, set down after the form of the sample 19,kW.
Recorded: 0.237,kW
